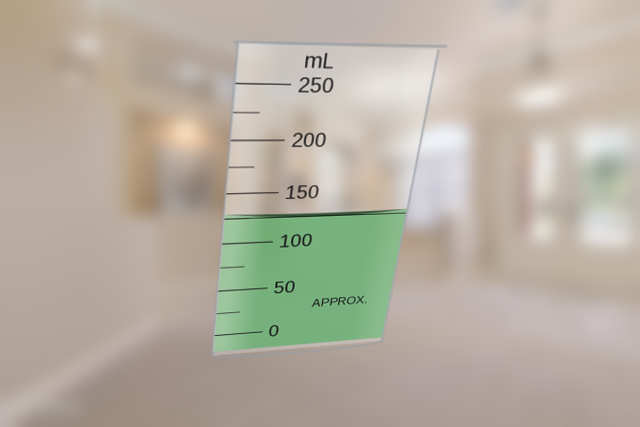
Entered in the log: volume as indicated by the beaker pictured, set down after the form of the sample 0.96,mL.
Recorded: 125,mL
